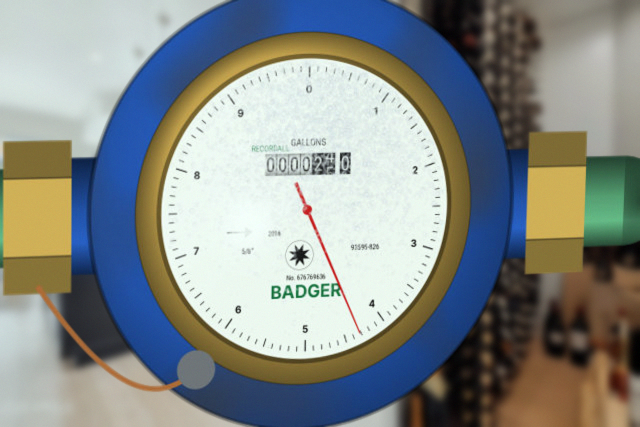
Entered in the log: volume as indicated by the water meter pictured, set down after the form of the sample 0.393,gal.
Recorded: 244.3,gal
